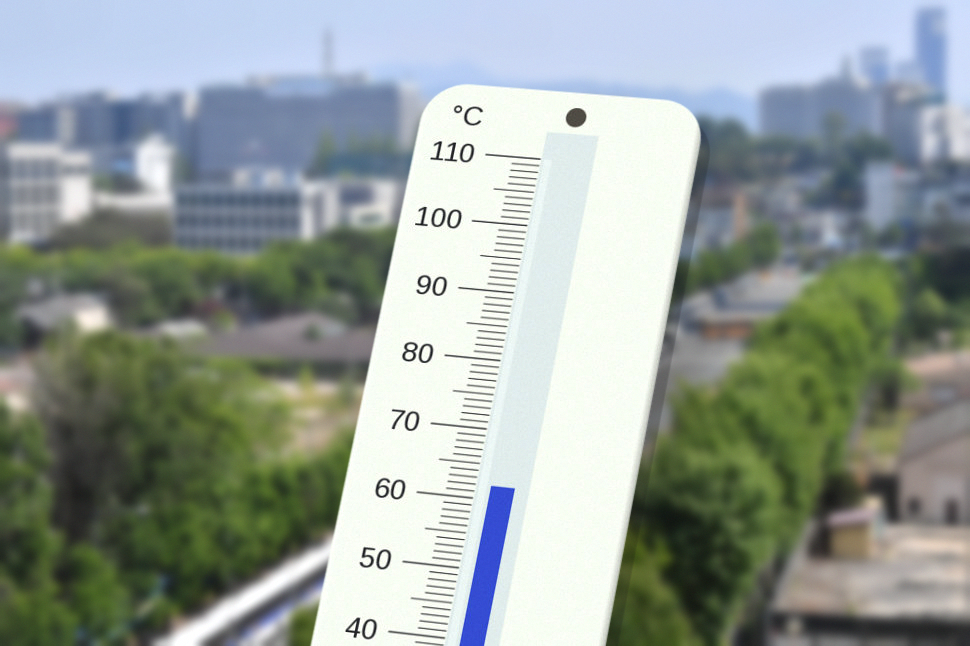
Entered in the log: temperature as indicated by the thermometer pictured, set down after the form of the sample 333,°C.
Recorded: 62,°C
